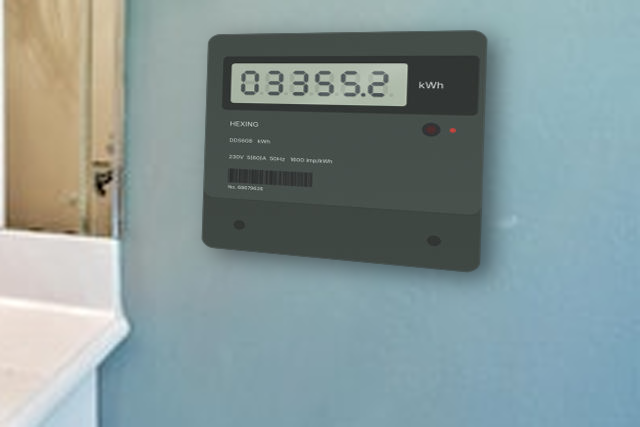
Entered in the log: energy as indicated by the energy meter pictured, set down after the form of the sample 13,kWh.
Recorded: 3355.2,kWh
